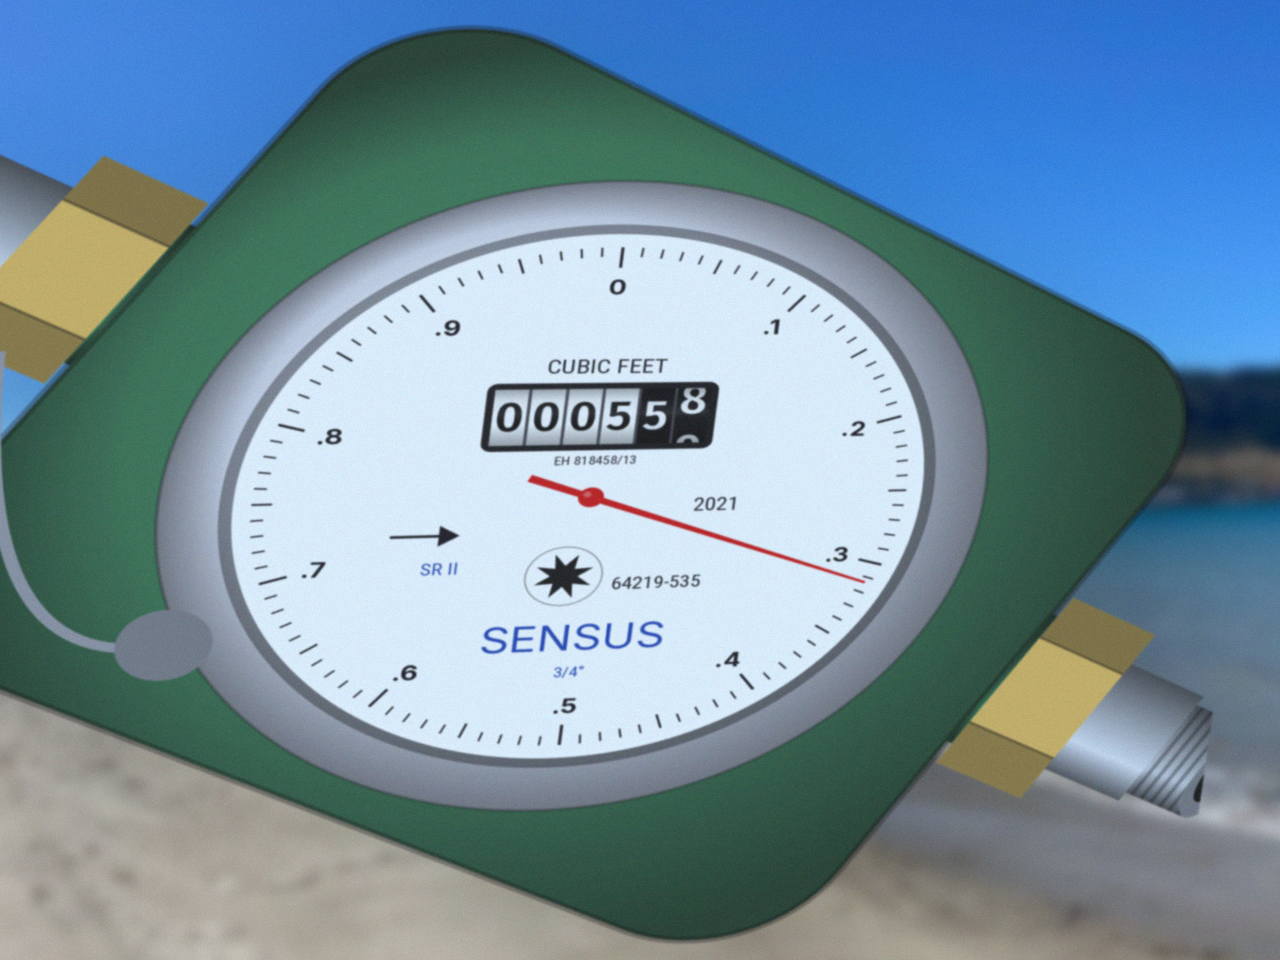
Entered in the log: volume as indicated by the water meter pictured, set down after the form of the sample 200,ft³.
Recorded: 558.31,ft³
